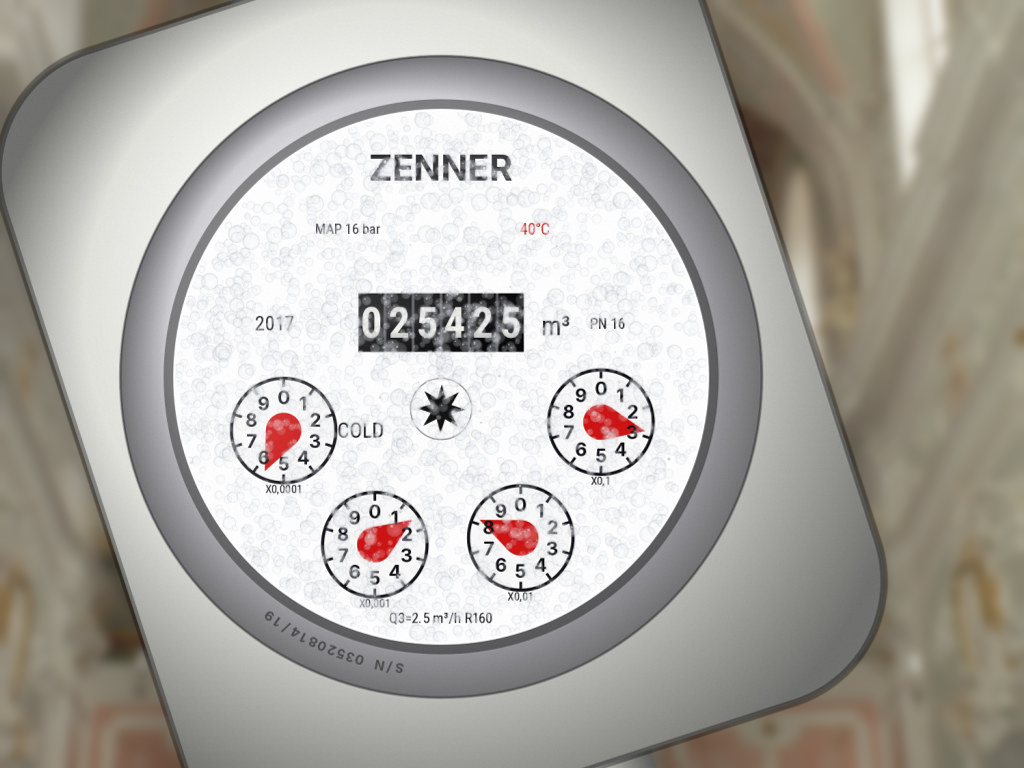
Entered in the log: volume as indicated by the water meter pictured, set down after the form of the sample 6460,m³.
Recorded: 25425.2815,m³
